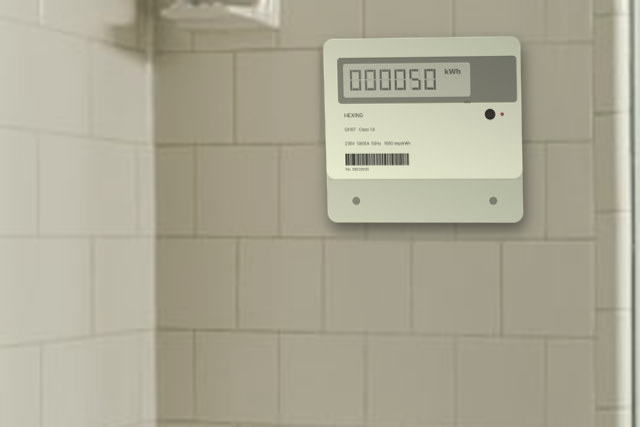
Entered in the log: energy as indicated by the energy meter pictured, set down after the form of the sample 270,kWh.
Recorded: 50,kWh
